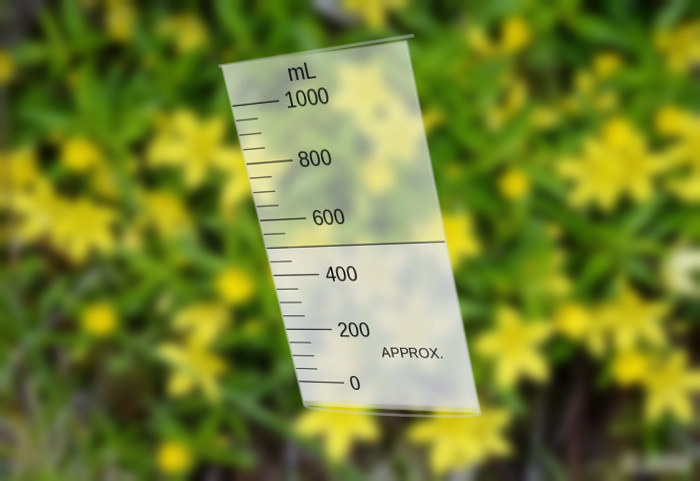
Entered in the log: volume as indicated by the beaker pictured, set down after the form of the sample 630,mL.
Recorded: 500,mL
